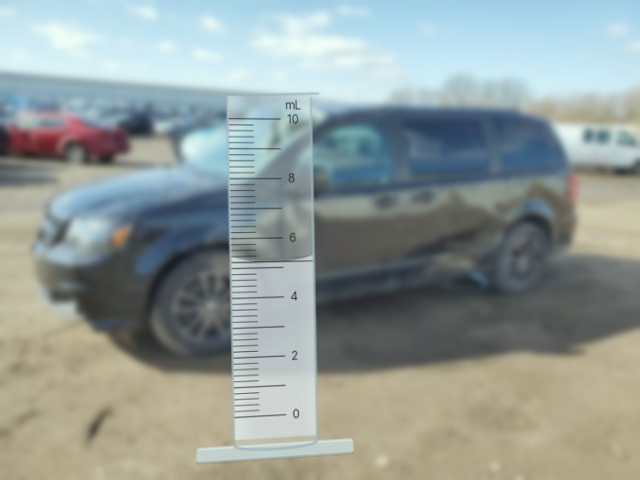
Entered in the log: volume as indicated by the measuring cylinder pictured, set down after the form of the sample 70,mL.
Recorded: 5.2,mL
